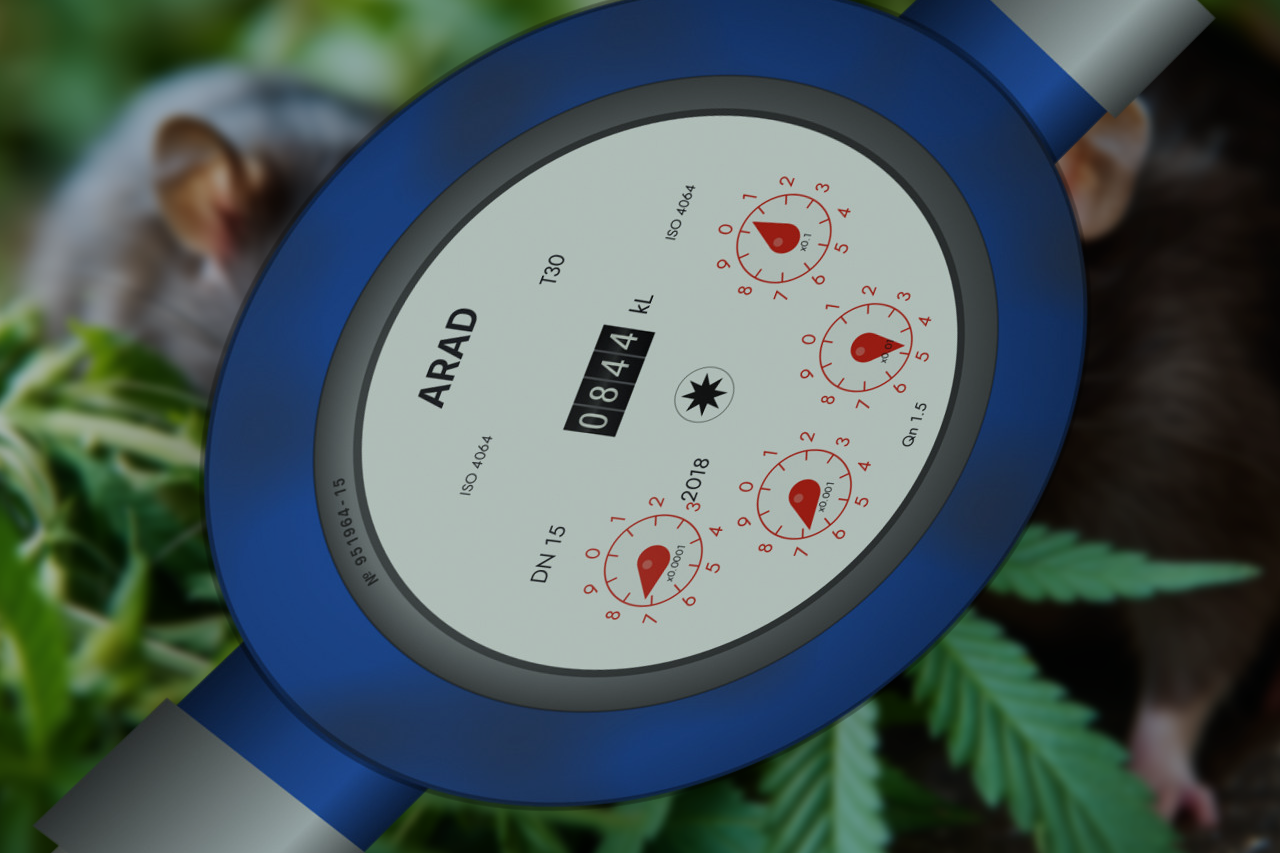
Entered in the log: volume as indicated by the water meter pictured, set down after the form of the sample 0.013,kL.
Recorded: 844.0467,kL
